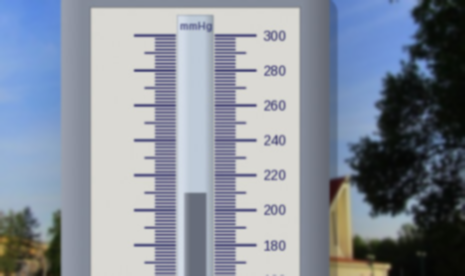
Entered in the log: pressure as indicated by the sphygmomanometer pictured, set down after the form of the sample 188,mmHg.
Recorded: 210,mmHg
